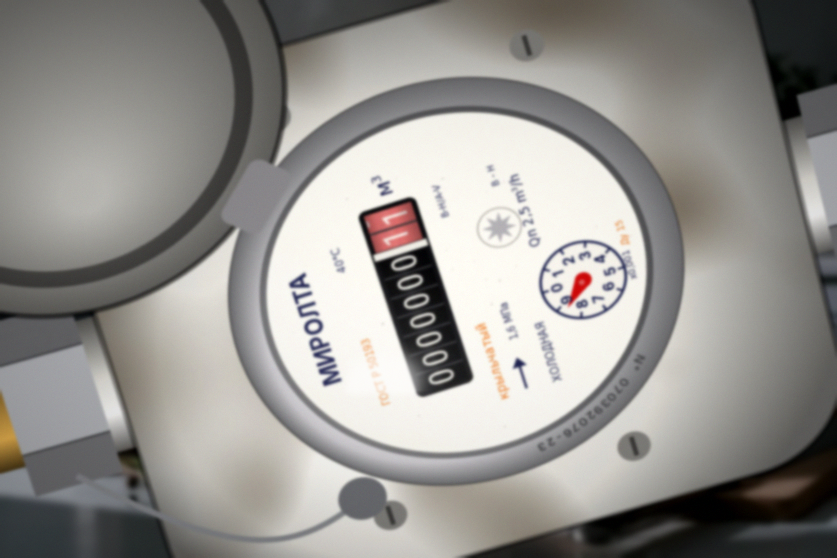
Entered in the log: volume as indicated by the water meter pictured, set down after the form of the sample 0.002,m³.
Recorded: 0.108,m³
